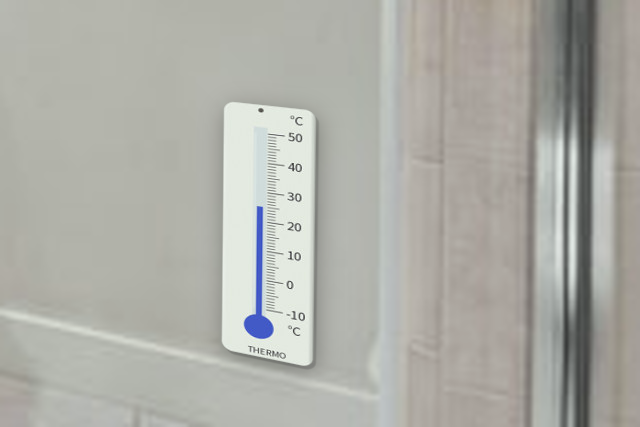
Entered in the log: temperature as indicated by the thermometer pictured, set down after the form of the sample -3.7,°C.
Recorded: 25,°C
